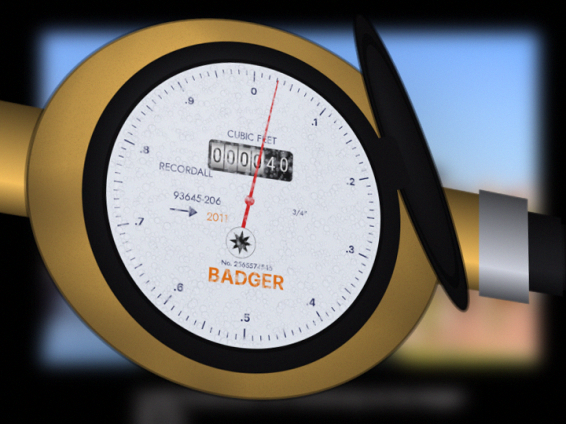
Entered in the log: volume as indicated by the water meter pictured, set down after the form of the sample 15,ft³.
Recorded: 40.03,ft³
